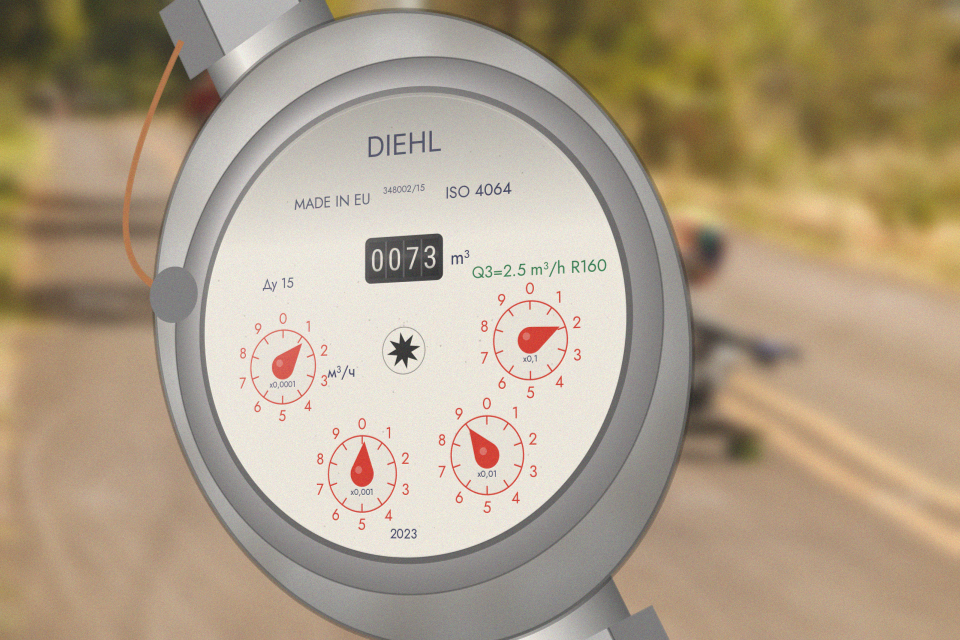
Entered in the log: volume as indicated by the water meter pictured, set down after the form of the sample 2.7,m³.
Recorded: 73.1901,m³
